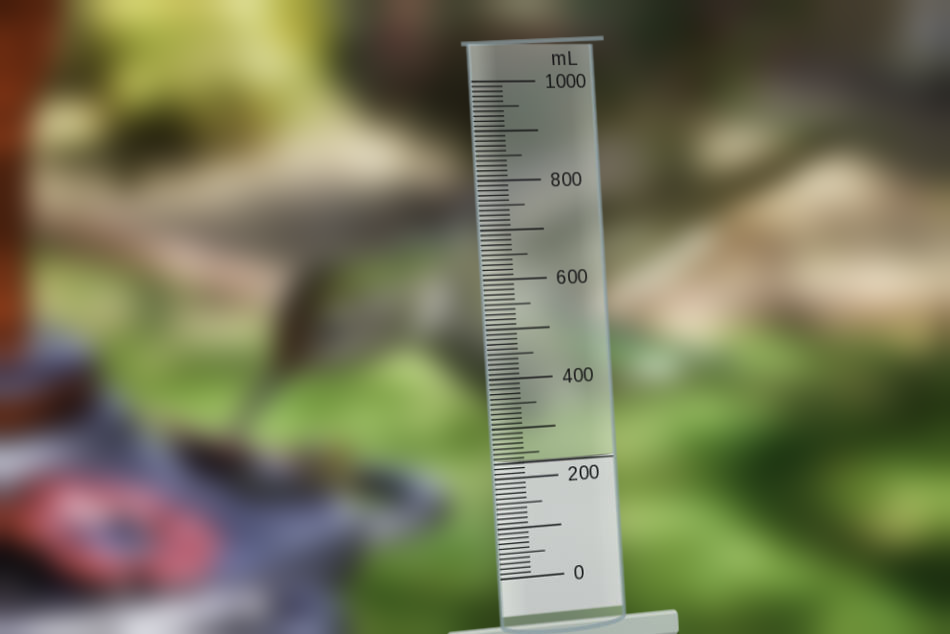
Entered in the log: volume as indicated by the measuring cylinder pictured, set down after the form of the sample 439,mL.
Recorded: 230,mL
